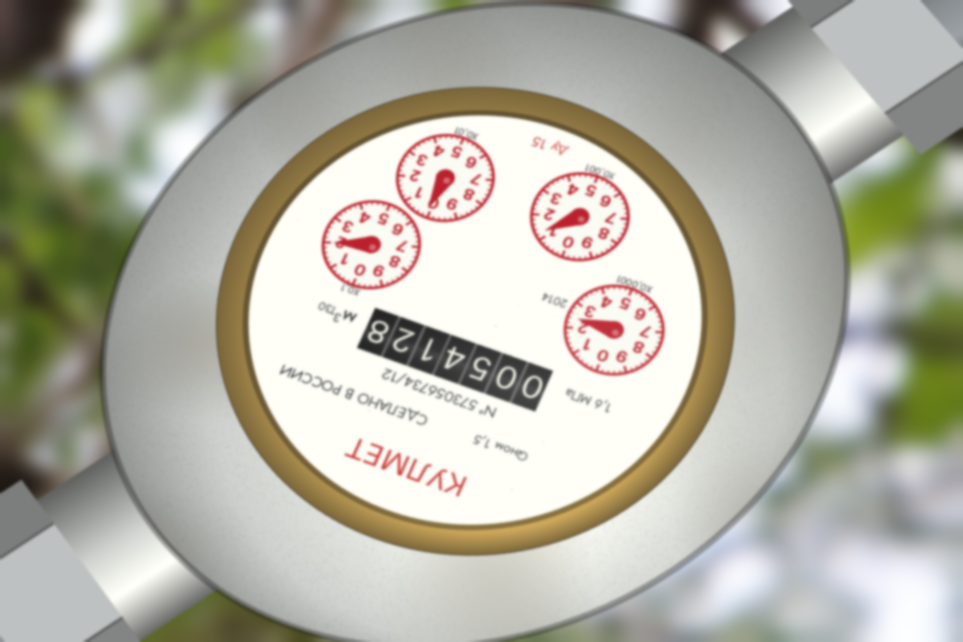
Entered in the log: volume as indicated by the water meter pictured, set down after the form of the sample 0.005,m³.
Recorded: 54128.2012,m³
